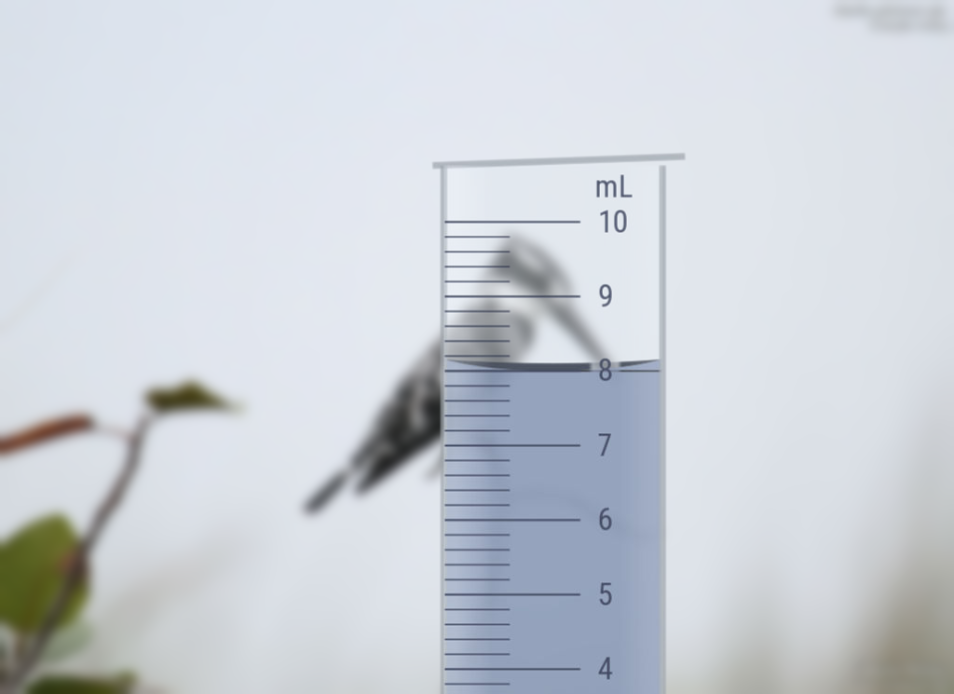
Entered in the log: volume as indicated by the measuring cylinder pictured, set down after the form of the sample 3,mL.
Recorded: 8,mL
